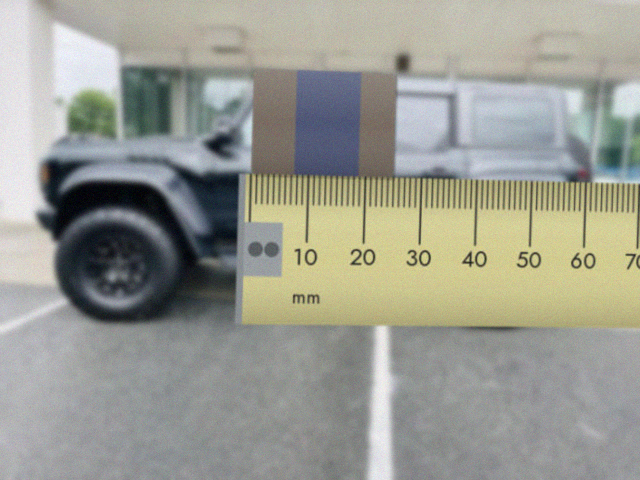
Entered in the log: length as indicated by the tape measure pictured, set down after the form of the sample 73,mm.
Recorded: 25,mm
